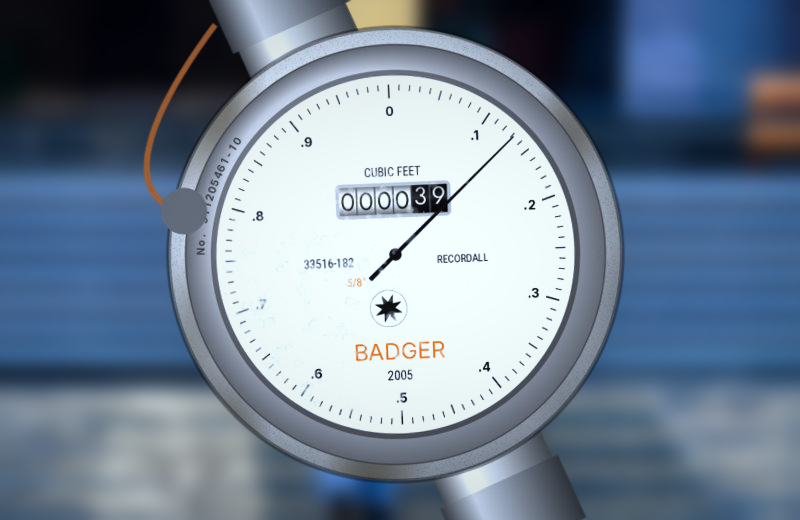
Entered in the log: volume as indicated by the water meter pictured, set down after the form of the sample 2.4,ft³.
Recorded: 39.13,ft³
